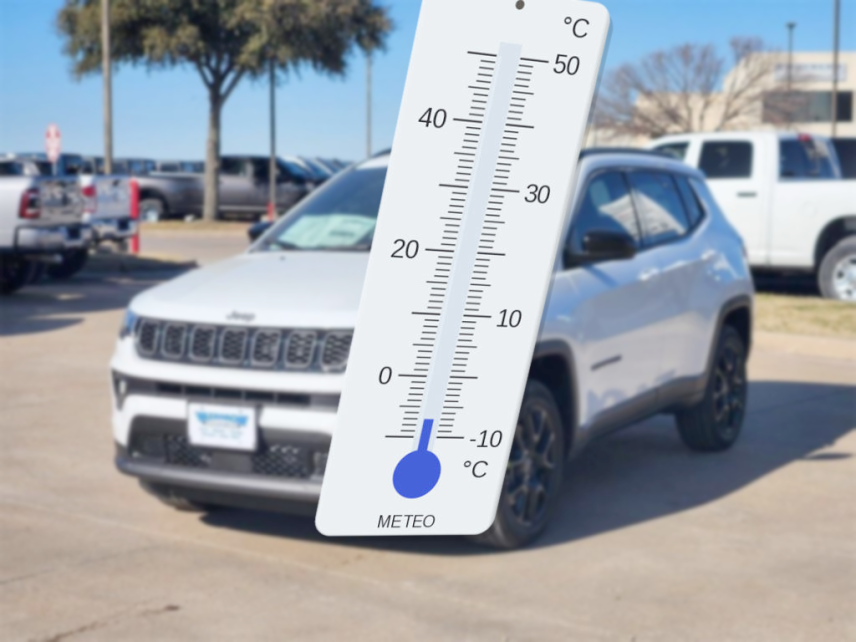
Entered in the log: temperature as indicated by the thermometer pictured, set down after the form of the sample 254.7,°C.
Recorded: -7,°C
